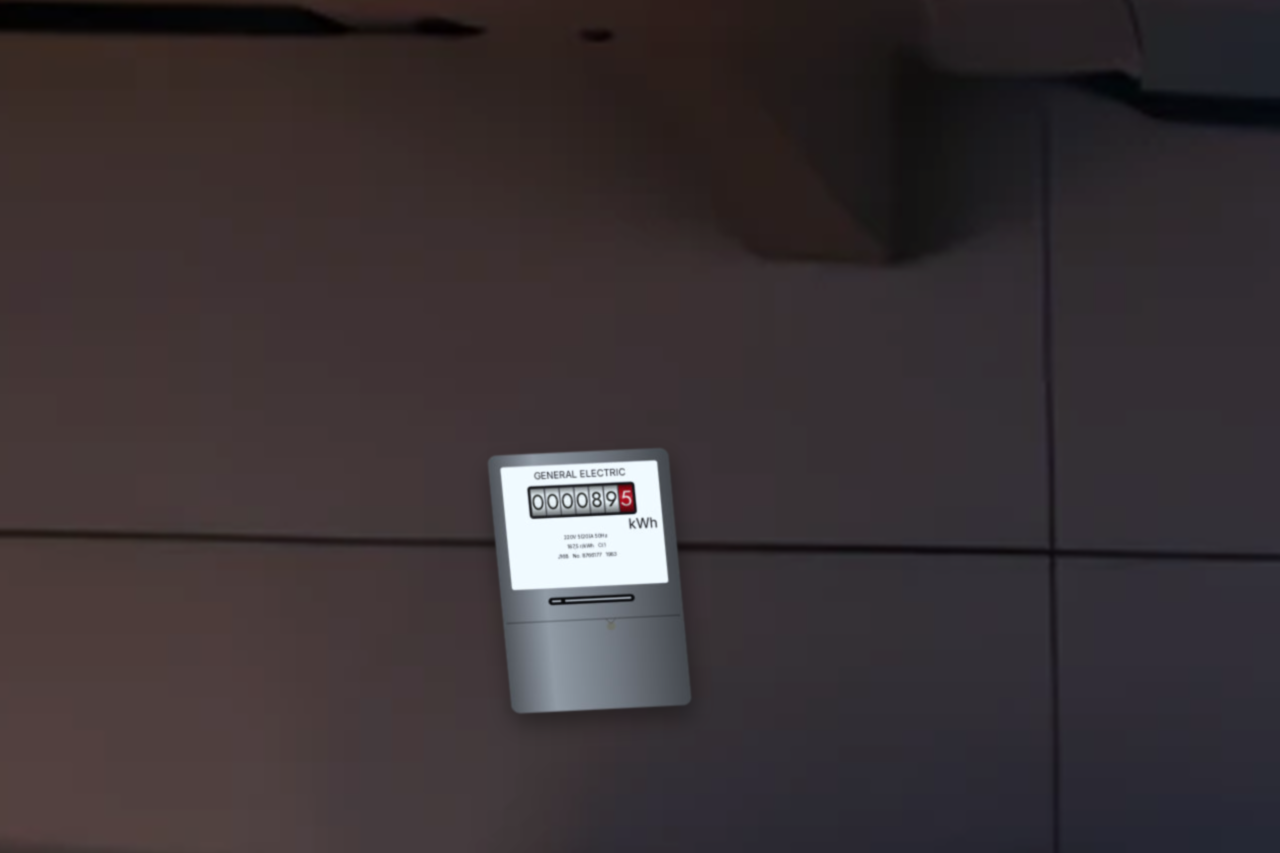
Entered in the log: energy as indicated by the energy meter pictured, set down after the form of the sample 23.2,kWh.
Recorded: 89.5,kWh
